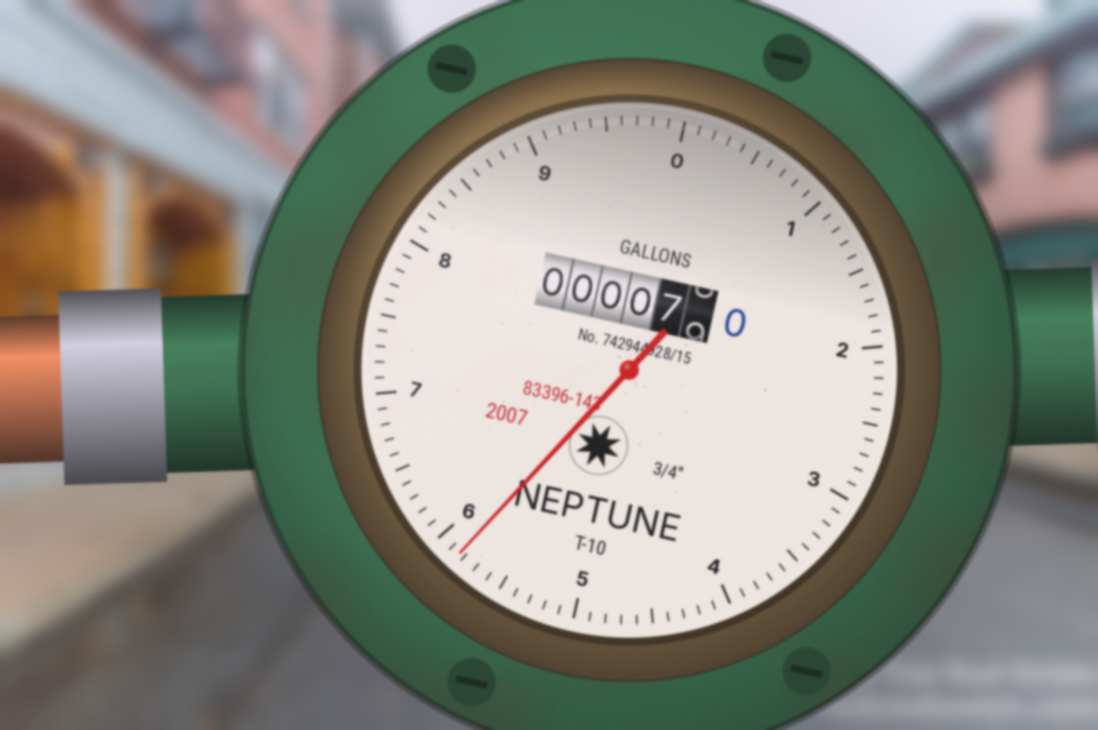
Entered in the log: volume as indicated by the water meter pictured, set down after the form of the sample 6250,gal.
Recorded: 785.8,gal
